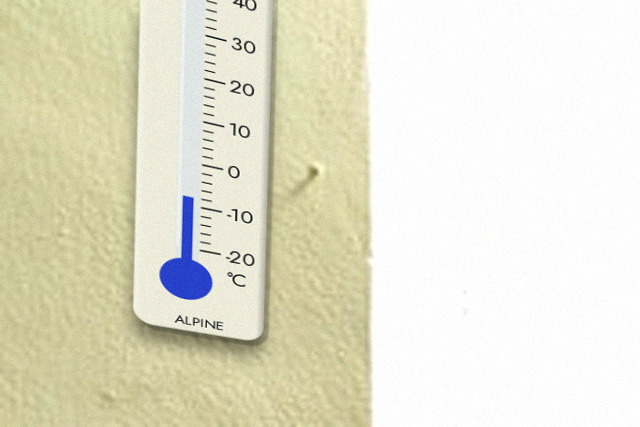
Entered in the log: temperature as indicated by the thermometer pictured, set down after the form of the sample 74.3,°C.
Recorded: -8,°C
